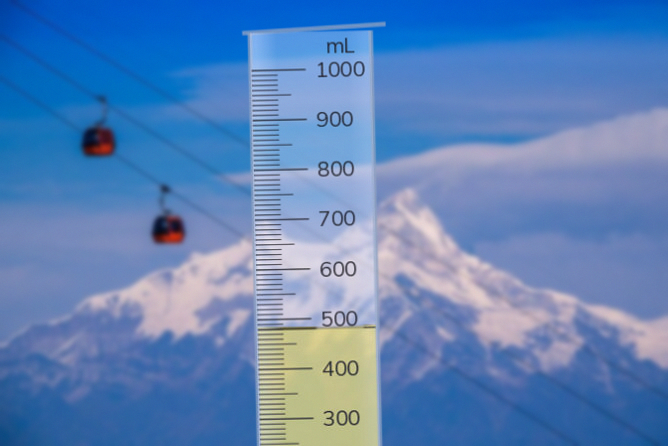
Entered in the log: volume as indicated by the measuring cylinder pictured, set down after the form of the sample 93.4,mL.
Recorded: 480,mL
